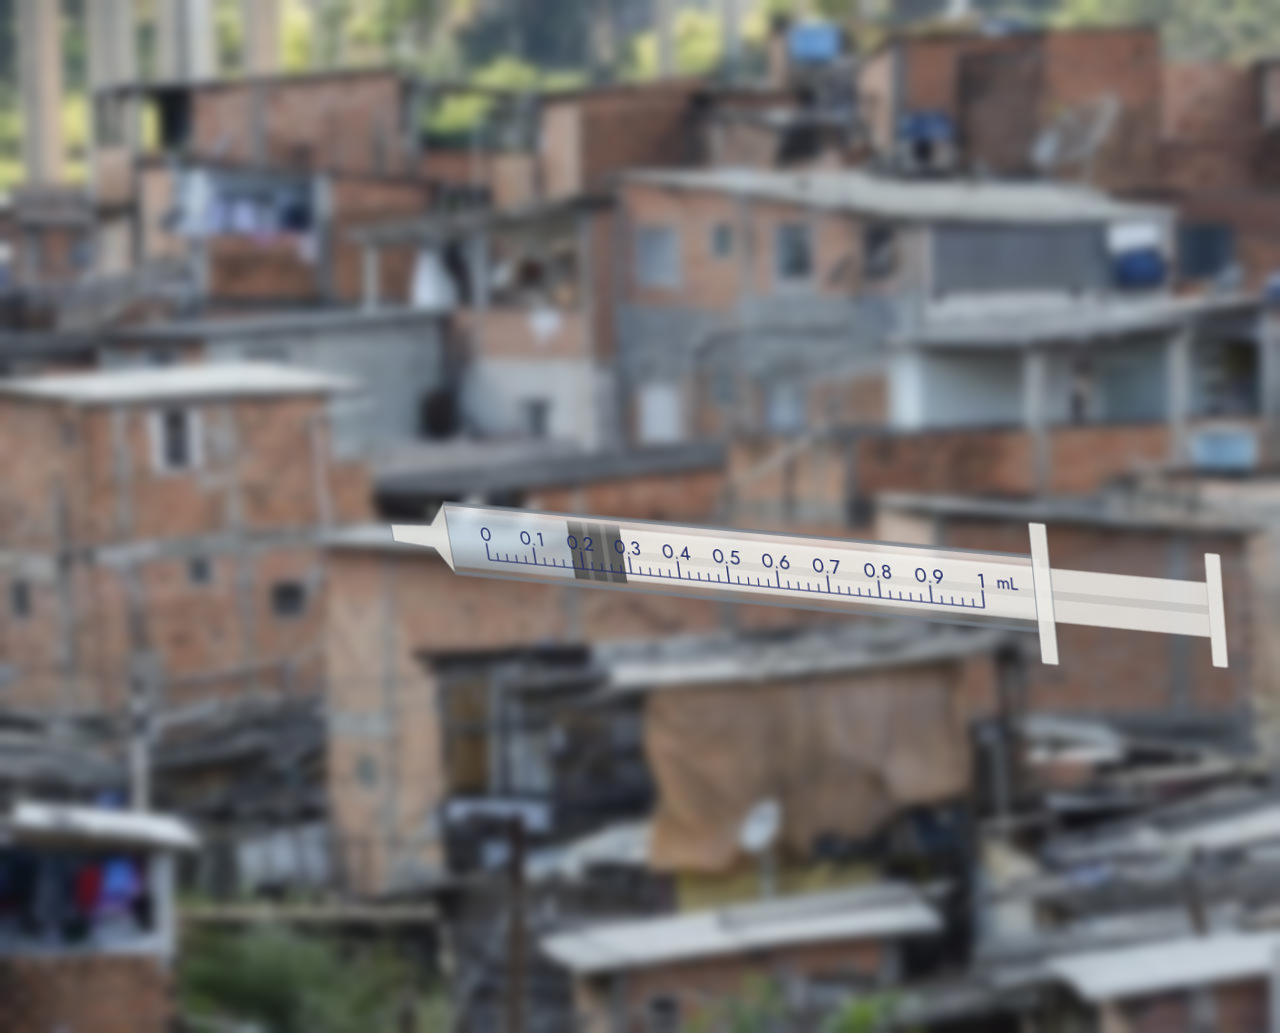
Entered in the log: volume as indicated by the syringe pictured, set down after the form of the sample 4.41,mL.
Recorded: 0.18,mL
